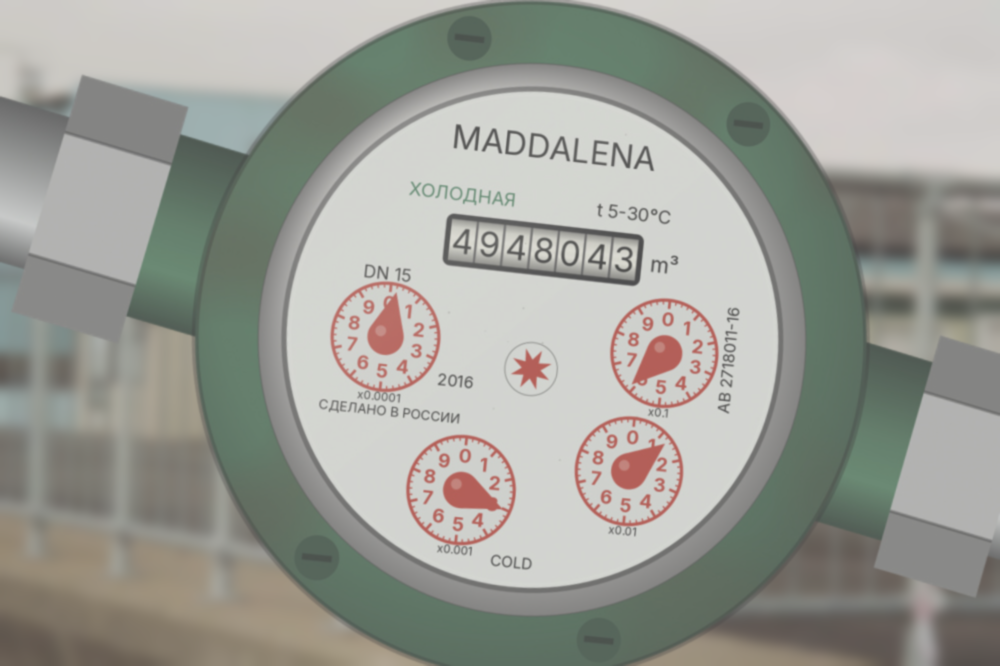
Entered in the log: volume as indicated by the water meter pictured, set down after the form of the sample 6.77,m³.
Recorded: 4948043.6130,m³
